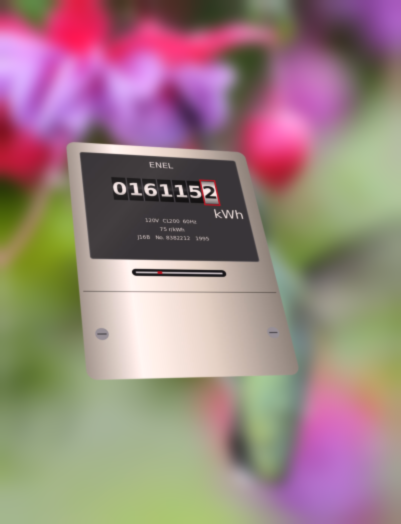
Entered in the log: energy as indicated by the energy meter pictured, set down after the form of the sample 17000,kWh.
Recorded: 16115.2,kWh
